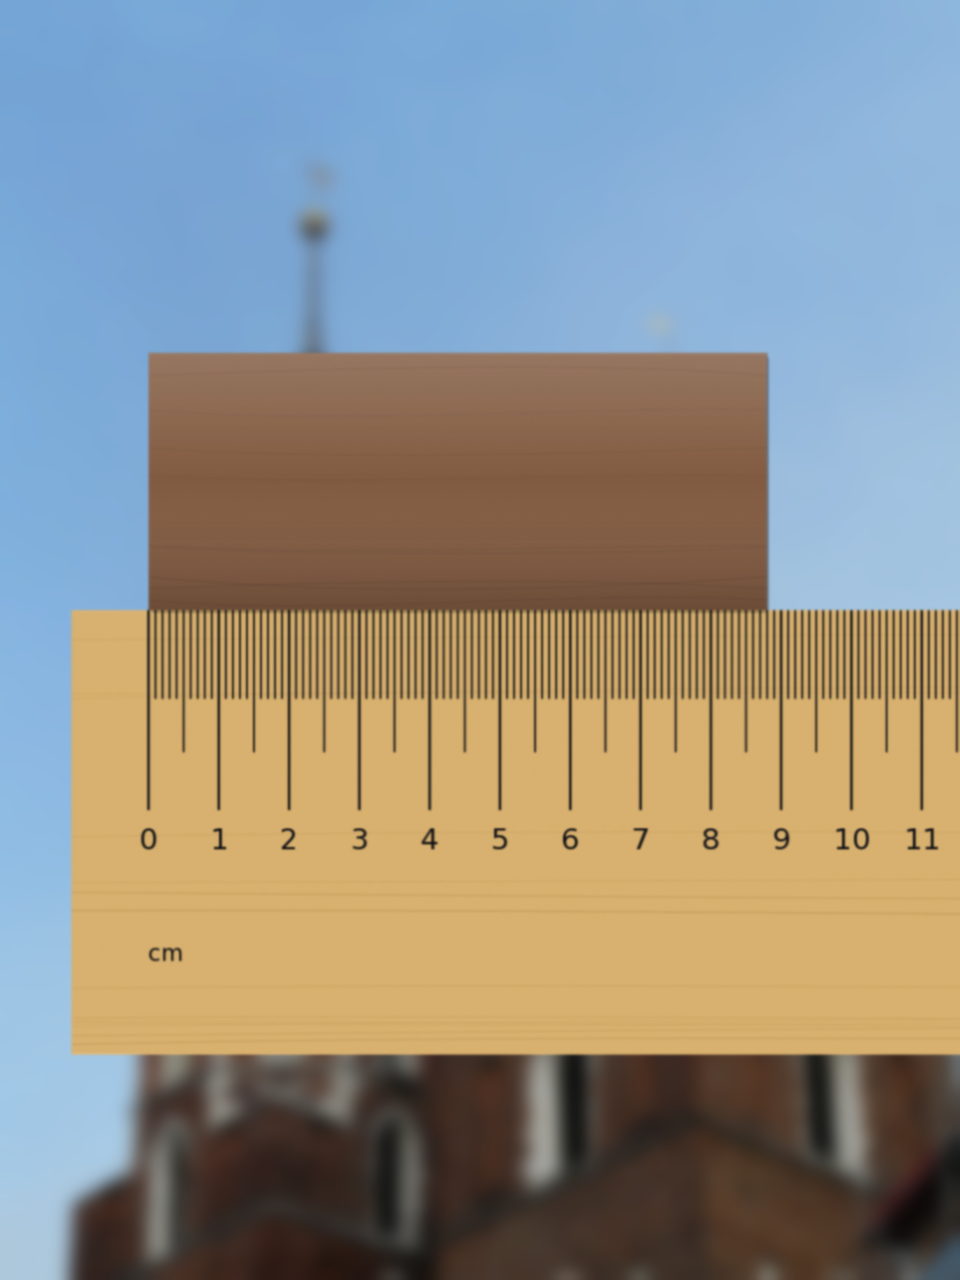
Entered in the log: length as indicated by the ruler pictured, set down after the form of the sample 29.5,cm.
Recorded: 8.8,cm
